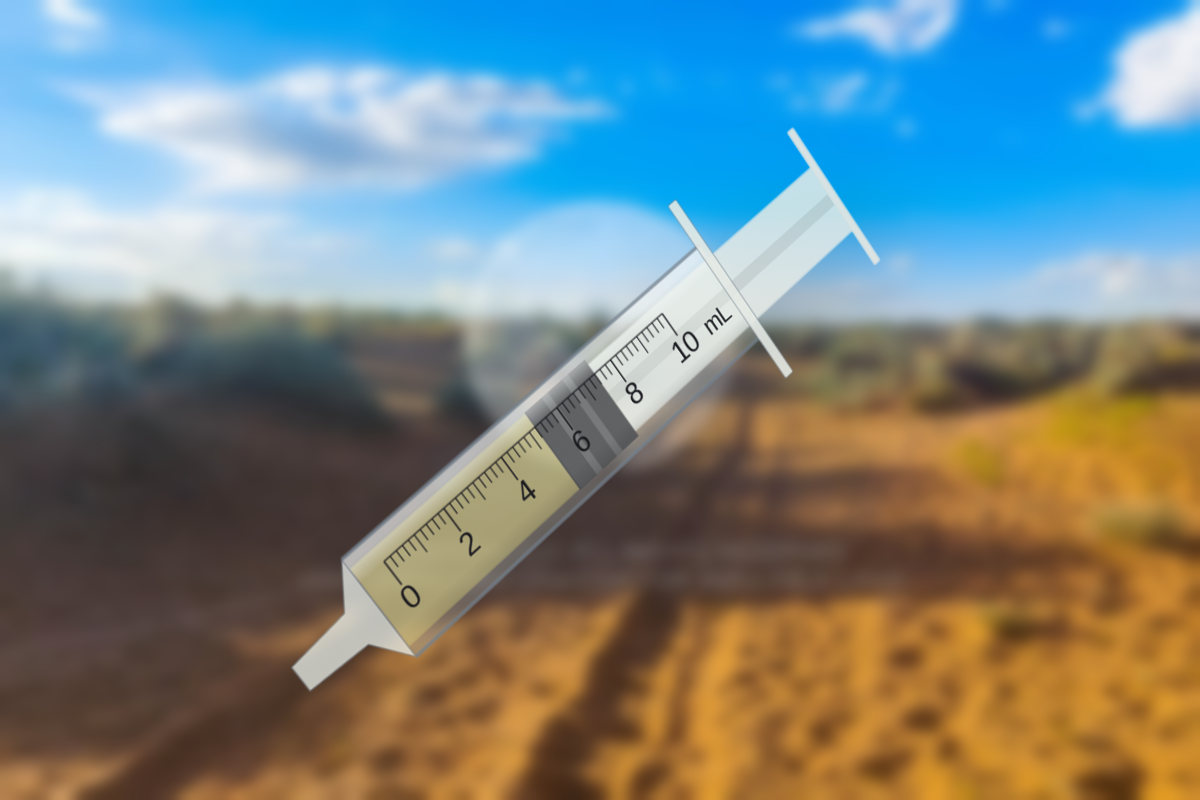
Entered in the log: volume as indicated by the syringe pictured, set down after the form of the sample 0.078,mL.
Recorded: 5.2,mL
